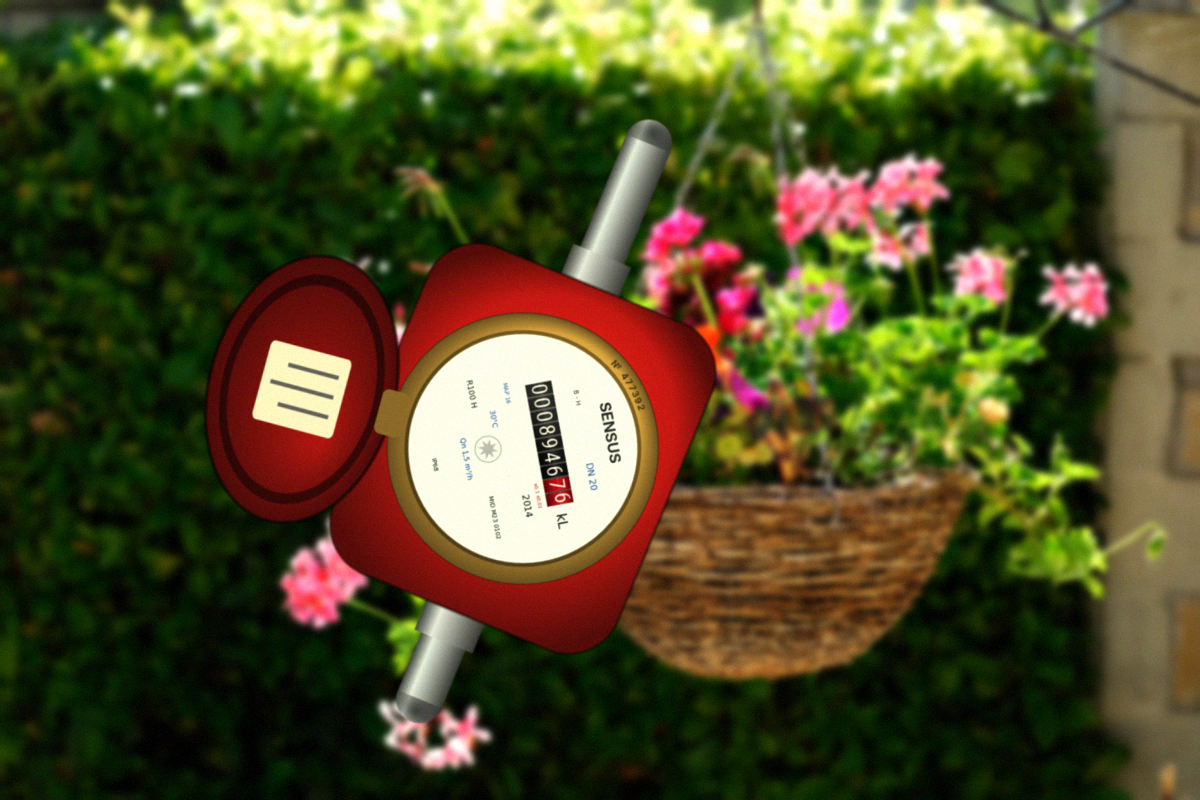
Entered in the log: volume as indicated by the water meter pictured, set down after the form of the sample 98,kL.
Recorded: 8946.76,kL
